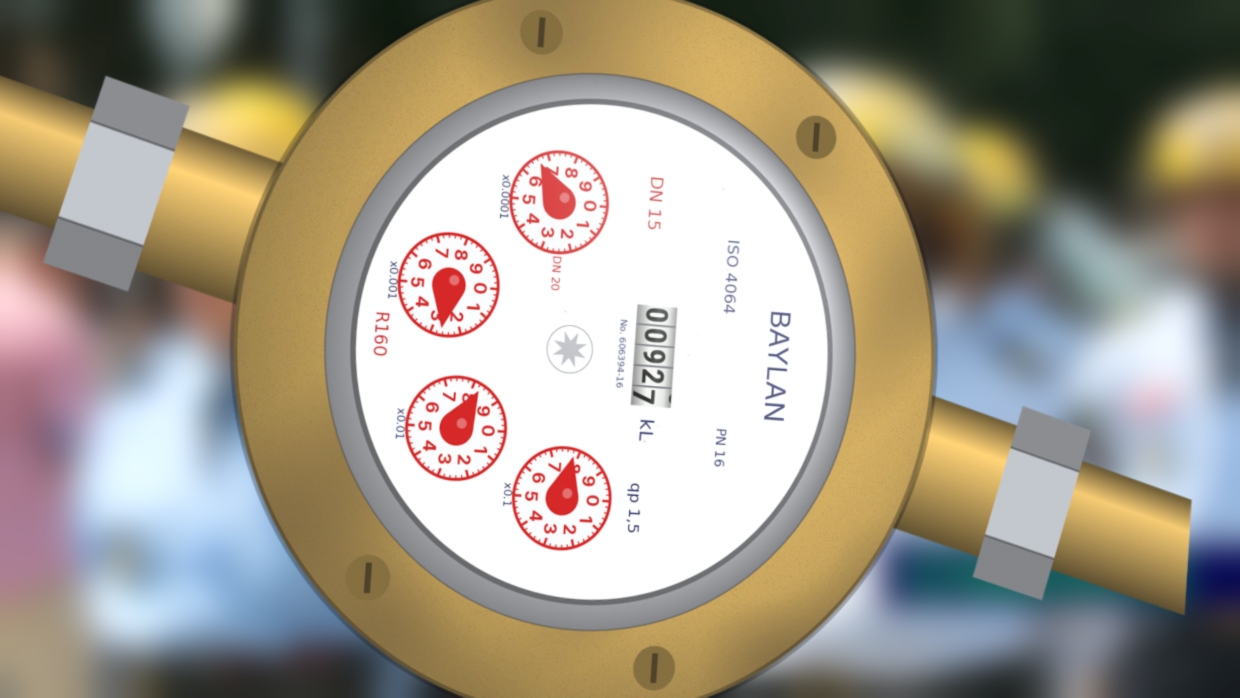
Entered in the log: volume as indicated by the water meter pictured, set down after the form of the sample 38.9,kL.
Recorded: 926.7826,kL
